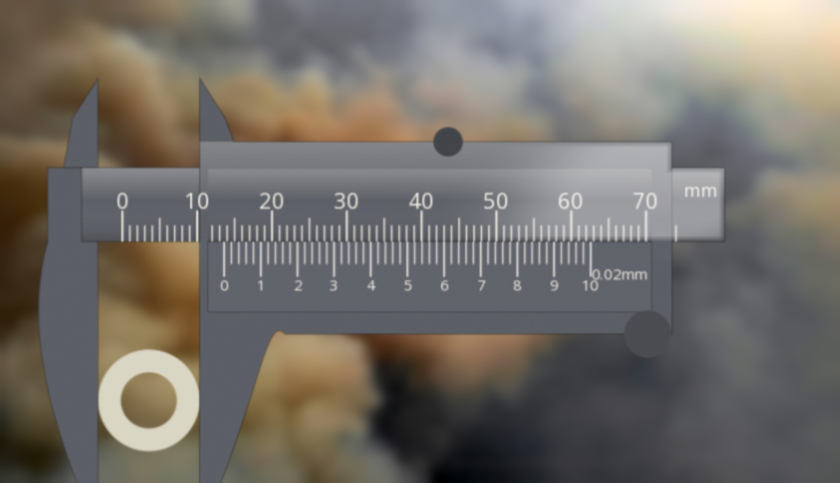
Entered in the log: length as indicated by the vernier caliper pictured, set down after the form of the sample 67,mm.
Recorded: 13.6,mm
